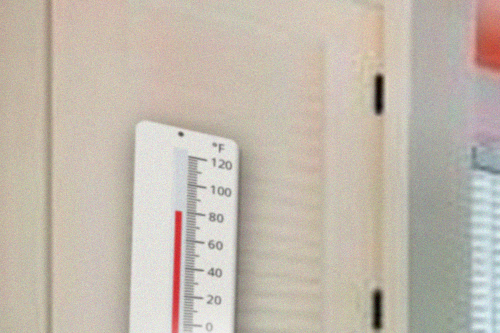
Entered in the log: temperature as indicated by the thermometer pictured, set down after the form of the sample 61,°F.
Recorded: 80,°F
